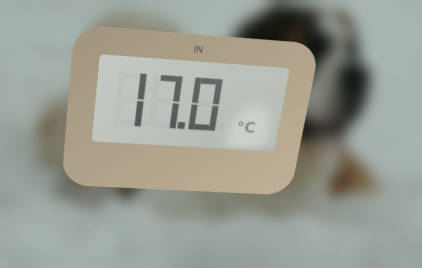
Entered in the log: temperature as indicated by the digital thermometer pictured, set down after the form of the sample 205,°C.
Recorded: 17.0,°C
